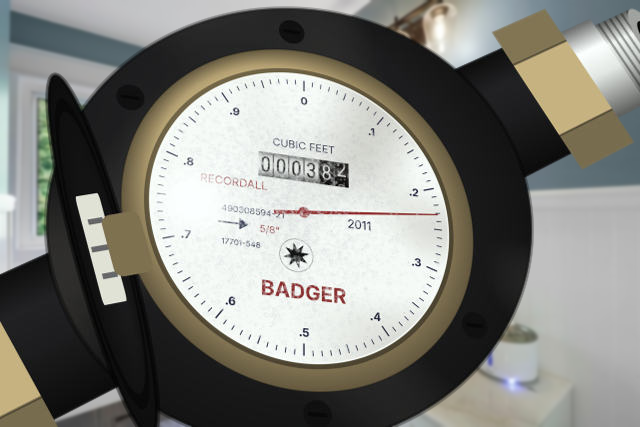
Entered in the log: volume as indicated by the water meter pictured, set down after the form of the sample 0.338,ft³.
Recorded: 382.23,ft³
